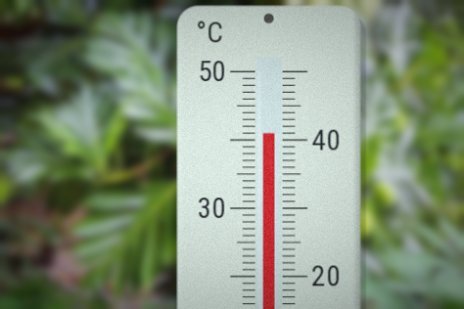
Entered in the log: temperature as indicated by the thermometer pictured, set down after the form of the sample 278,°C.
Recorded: 41,°C
